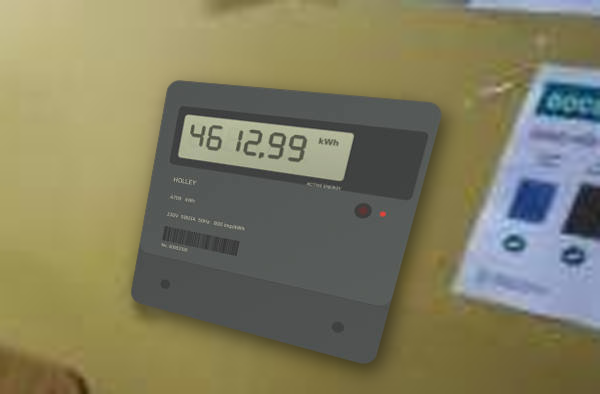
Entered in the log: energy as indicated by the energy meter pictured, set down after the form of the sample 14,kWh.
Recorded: 4612.99,kWh
